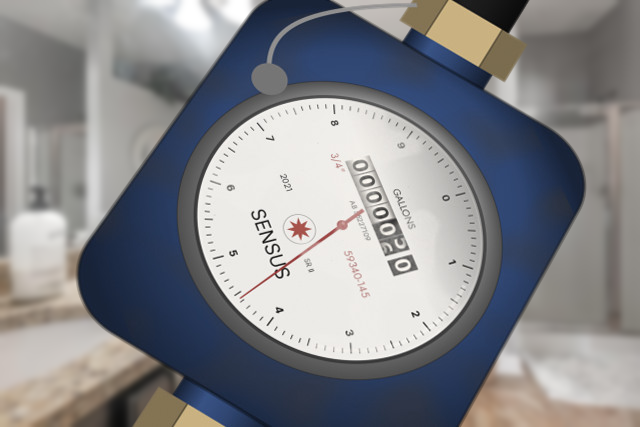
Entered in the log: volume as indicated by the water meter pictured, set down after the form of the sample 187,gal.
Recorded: 54.4,gal
